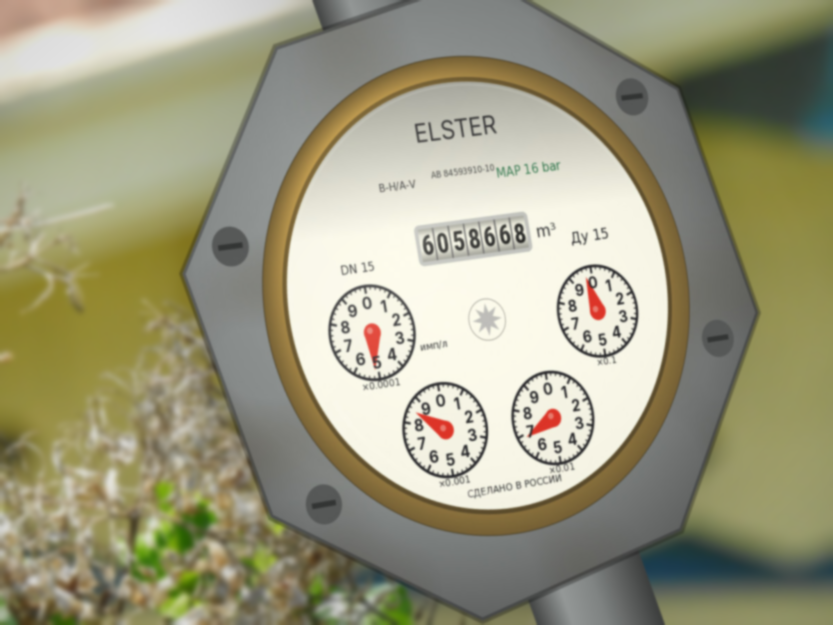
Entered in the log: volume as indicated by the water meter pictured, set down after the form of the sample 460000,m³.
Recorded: 6058667.9685,m³
